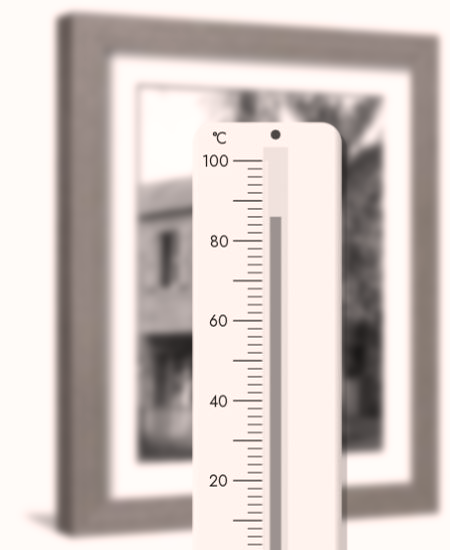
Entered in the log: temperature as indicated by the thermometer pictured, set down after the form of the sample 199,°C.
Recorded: 86,°C
